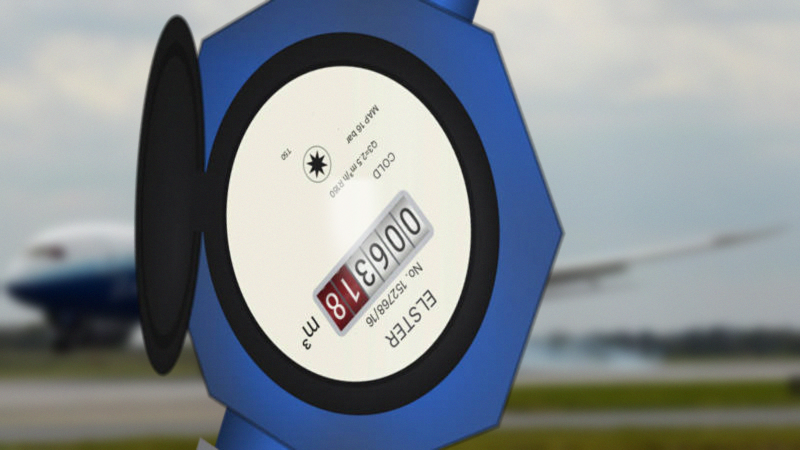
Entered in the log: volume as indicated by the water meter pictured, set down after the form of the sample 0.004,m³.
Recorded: 63.18,m³
